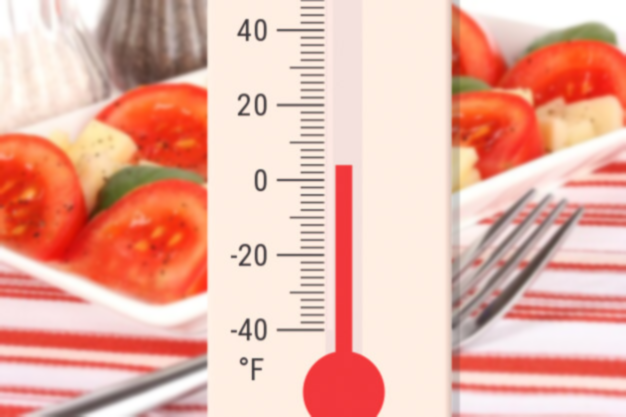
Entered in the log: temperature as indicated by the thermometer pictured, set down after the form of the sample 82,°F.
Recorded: 4,°F
